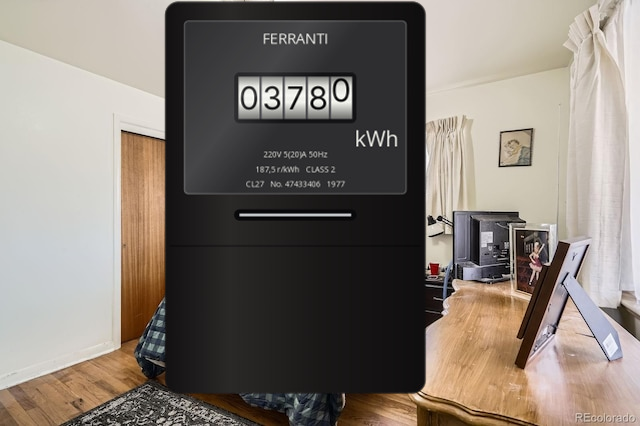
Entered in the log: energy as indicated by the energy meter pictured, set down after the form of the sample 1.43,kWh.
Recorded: 3780,kWh
